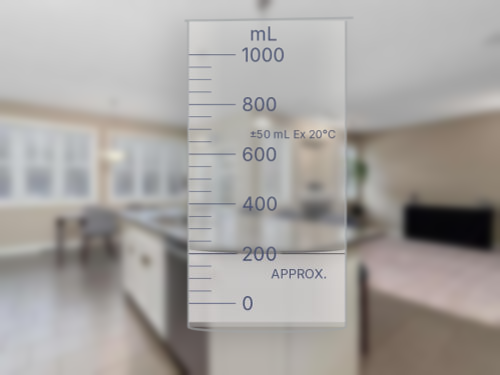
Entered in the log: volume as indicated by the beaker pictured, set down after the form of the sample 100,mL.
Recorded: 200,mL
